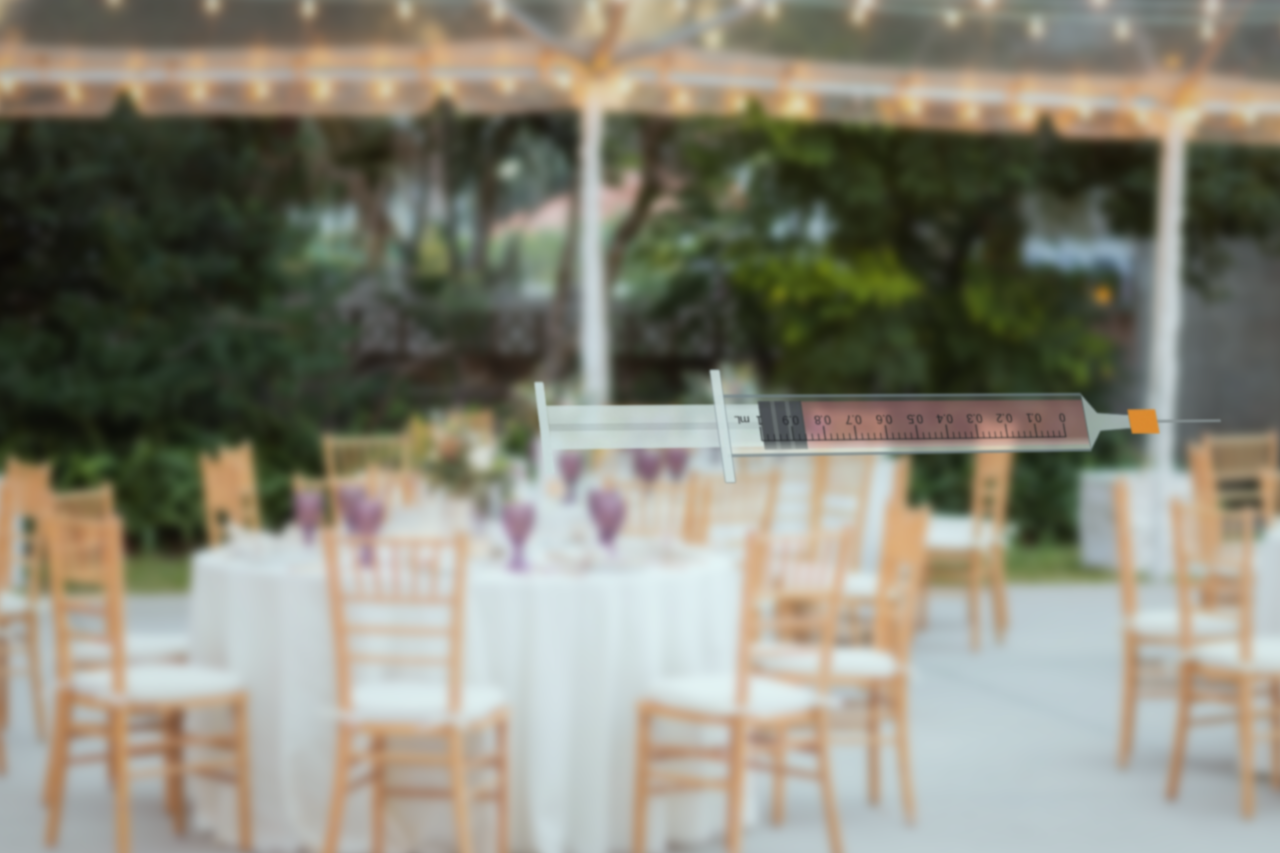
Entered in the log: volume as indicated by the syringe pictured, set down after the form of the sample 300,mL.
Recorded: 0.86,mL
